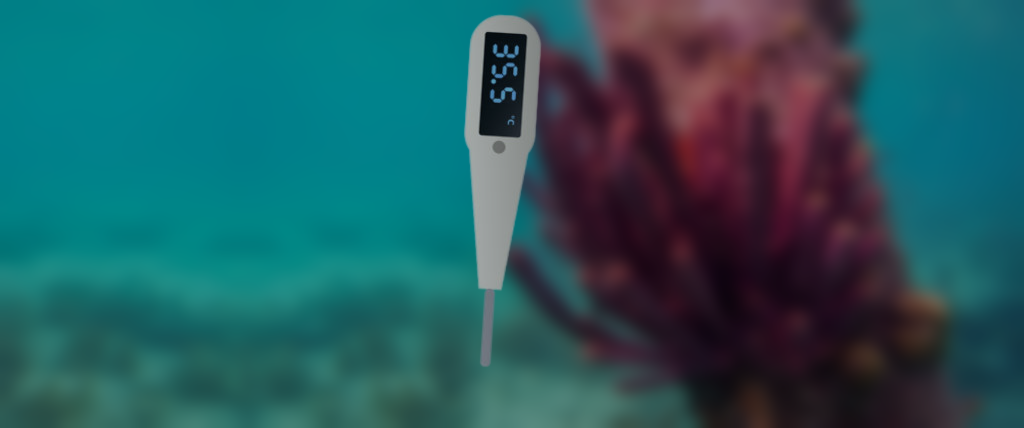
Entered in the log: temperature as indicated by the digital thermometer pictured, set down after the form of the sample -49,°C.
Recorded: 35.5,°C
